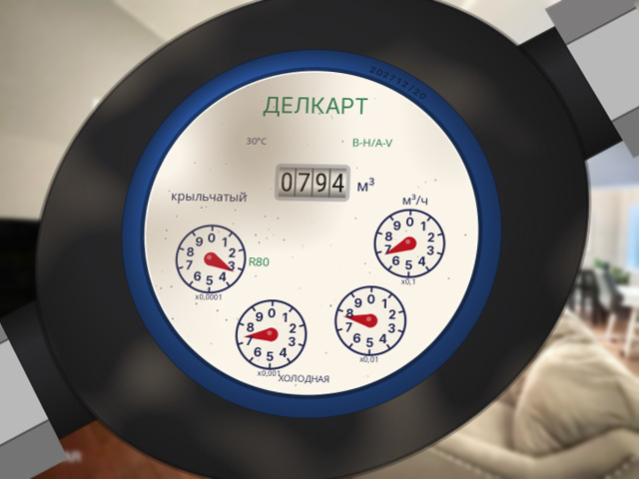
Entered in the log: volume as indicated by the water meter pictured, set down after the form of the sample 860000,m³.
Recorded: 794.6773,m³
